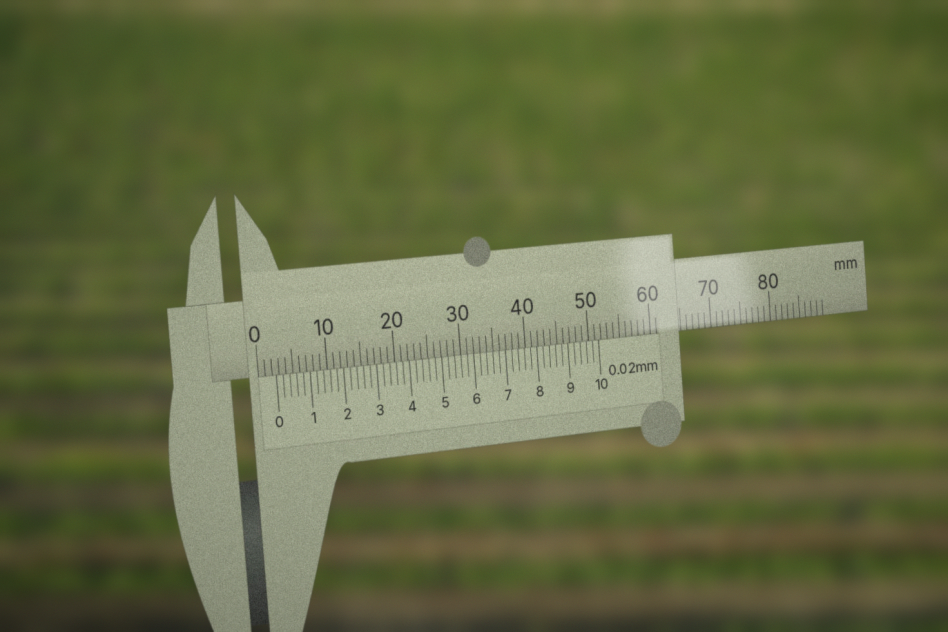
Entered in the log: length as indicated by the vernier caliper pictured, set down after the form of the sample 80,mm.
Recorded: 2.6,mm
